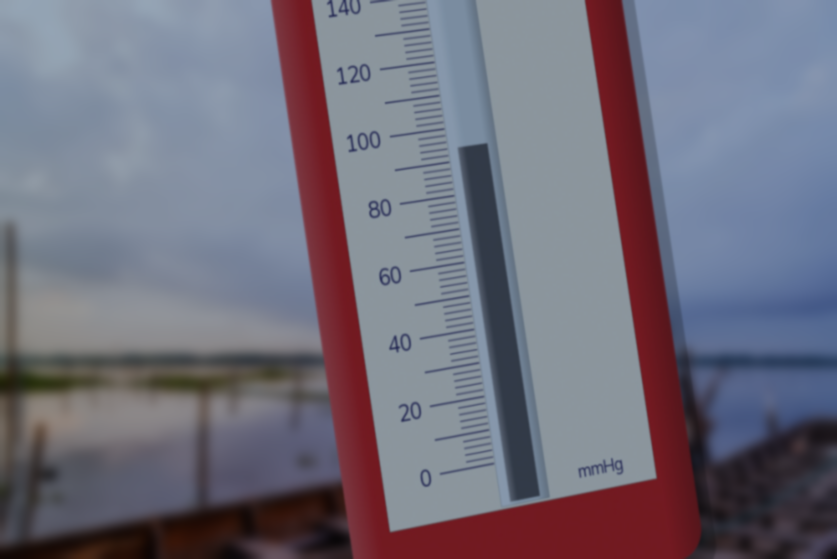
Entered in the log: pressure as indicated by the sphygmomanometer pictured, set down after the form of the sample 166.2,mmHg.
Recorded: 94,mmHg
